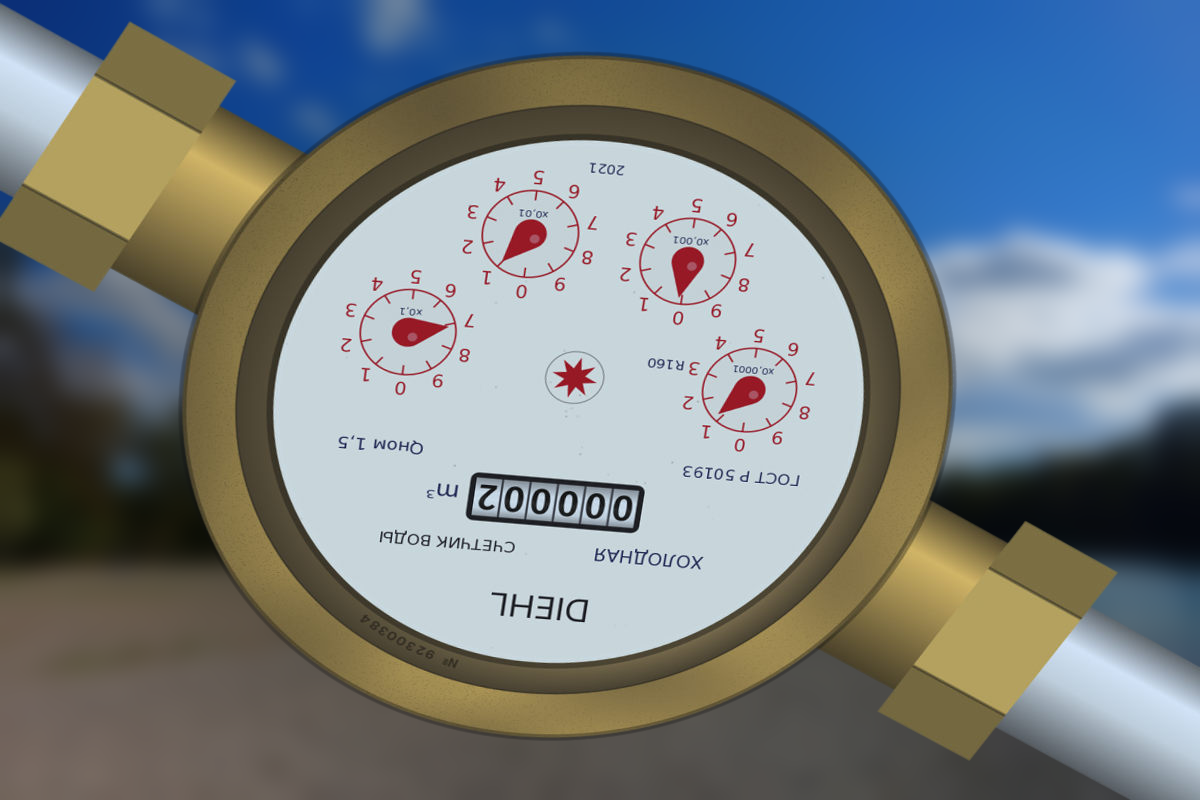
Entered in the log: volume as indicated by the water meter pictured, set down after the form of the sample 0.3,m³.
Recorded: 2.7101,m³
